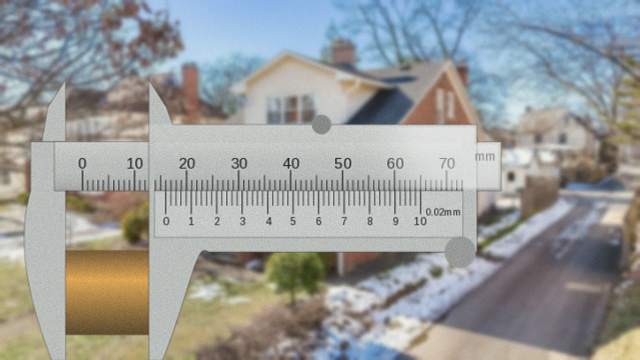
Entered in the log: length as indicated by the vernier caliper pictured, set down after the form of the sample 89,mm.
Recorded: 16.0,mm
